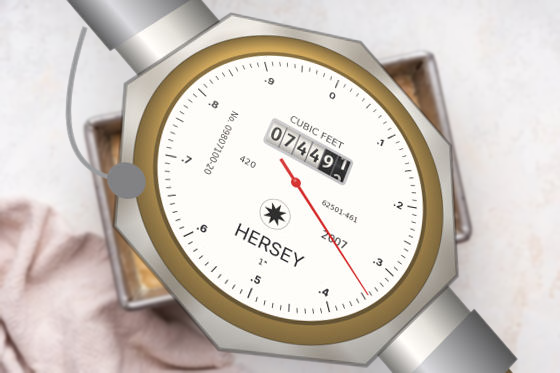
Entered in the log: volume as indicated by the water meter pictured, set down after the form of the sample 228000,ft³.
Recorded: 74491.34,ft³
